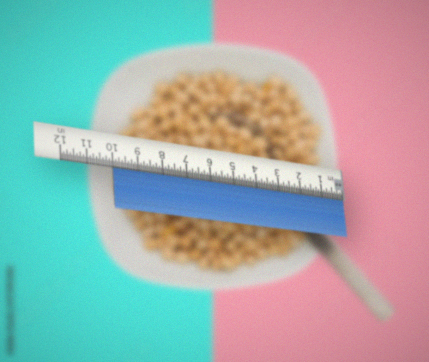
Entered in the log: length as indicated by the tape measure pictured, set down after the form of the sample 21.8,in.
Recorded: 10,in
